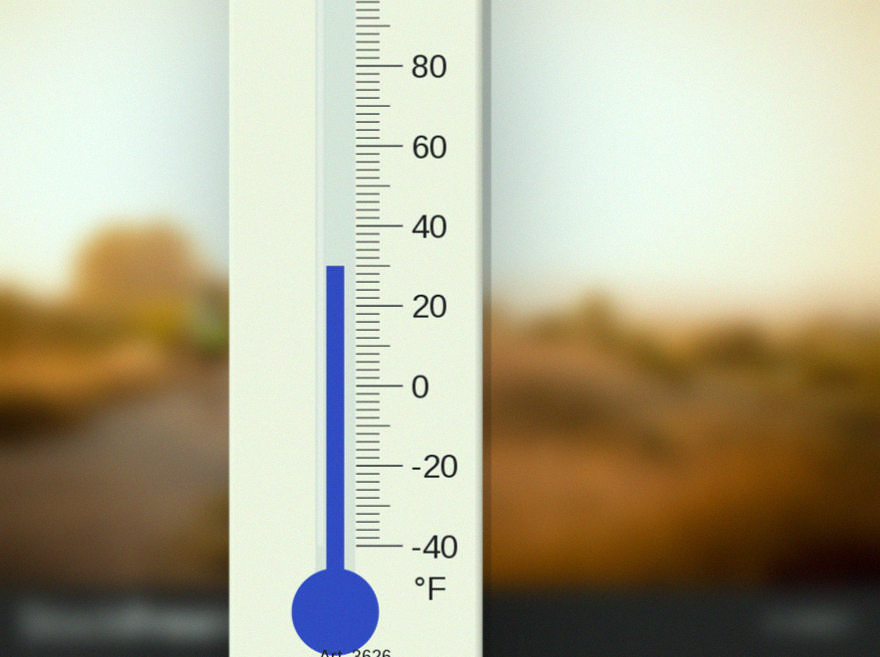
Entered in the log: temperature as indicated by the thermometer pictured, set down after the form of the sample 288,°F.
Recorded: 30,°F
